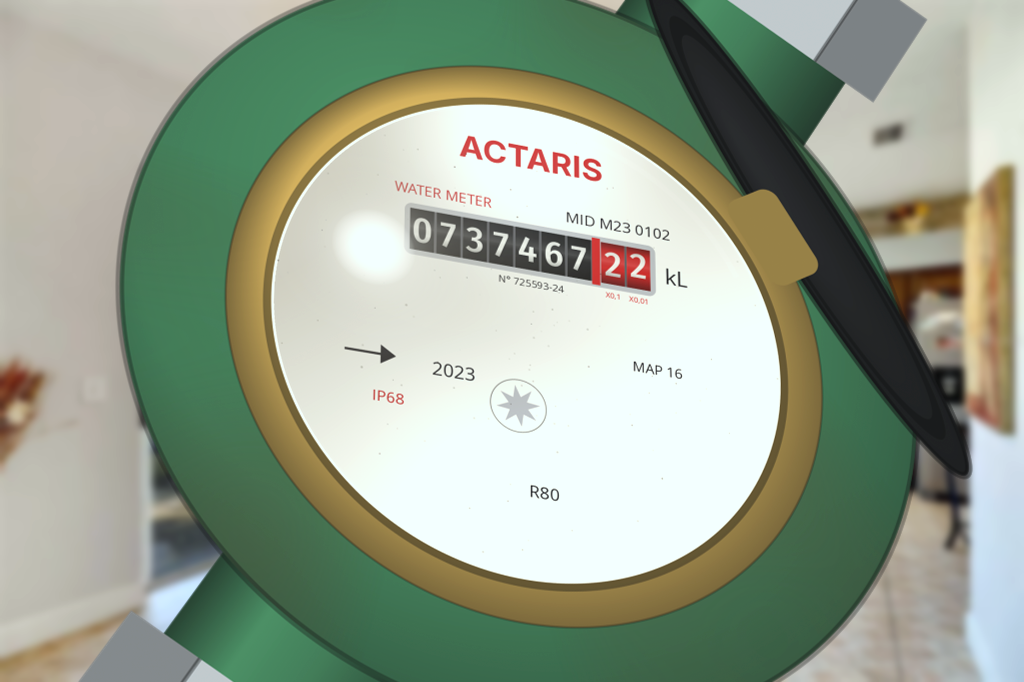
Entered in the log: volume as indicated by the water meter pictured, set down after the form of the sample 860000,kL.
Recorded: 737467.22,kL
